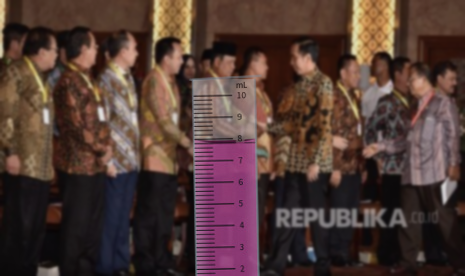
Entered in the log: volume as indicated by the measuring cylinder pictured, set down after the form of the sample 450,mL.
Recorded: 7.8,mL
